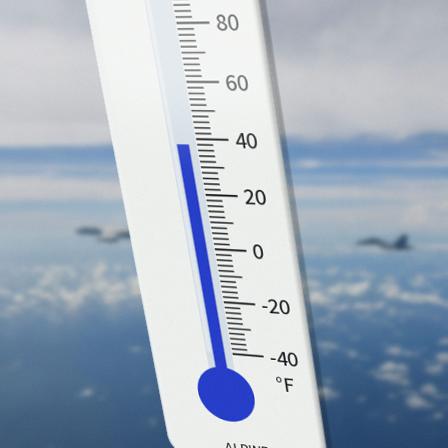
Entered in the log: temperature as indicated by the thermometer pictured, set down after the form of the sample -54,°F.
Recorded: 38,°F
